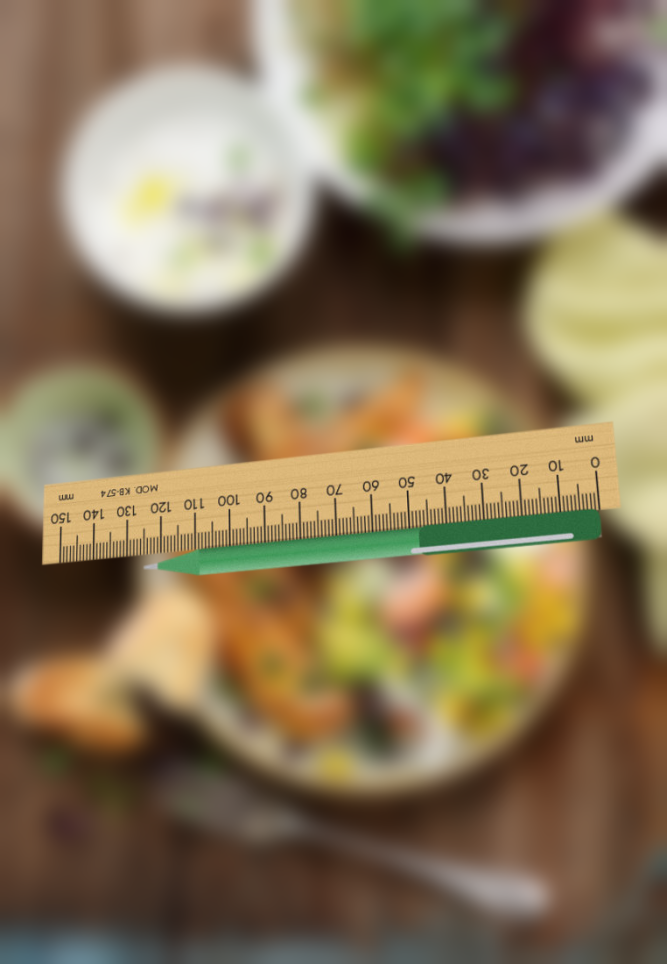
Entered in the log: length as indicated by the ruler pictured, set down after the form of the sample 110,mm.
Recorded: 125,mm
